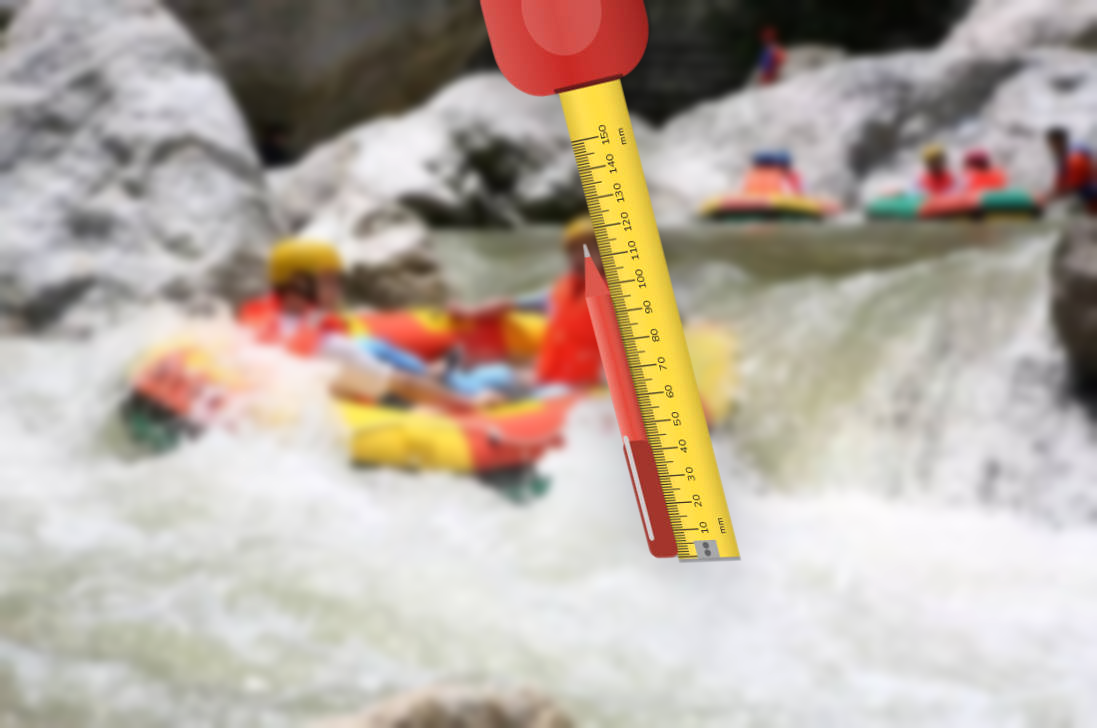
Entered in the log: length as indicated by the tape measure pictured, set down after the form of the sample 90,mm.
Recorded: 115,mm
